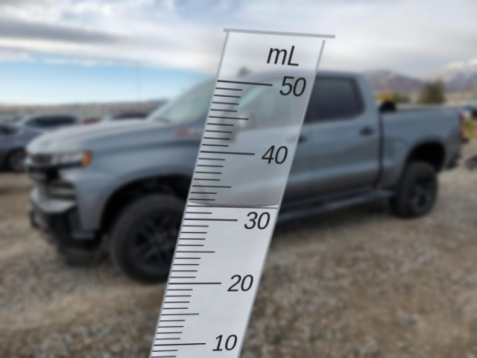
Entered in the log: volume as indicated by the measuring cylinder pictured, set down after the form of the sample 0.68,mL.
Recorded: 32,mL
